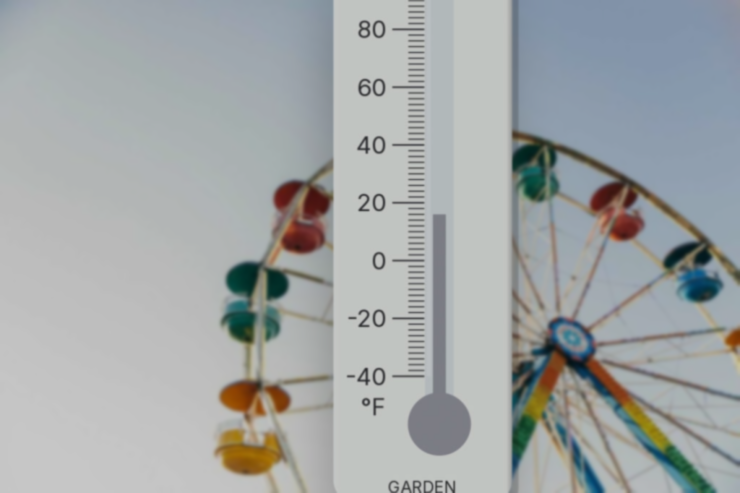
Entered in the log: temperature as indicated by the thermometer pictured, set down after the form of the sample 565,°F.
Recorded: 16,°F
